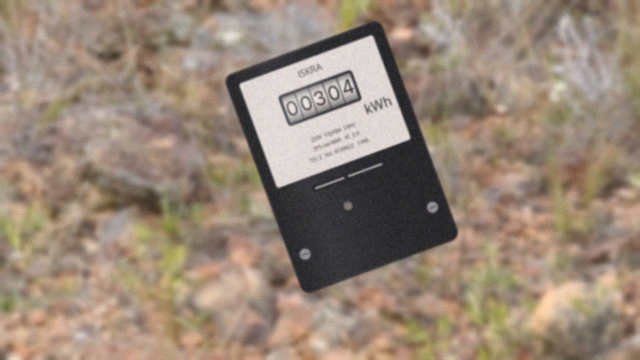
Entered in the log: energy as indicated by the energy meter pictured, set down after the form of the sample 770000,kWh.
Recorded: 304,kWh
